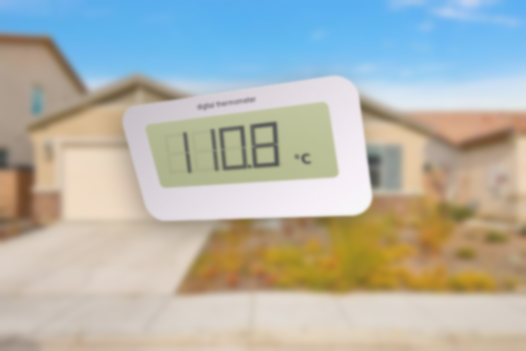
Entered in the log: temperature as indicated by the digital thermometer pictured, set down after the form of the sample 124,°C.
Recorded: 110.8,°C
